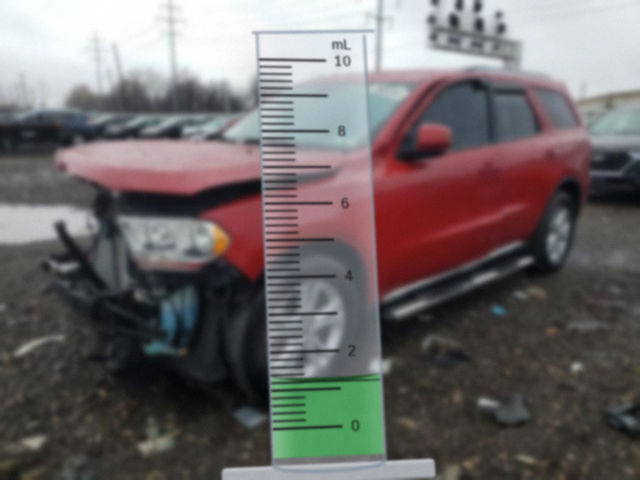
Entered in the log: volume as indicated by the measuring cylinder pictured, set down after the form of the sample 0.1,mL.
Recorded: 1.2,mL
